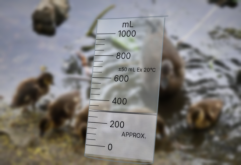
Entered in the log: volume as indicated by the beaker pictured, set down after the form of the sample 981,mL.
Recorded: 300,mL
